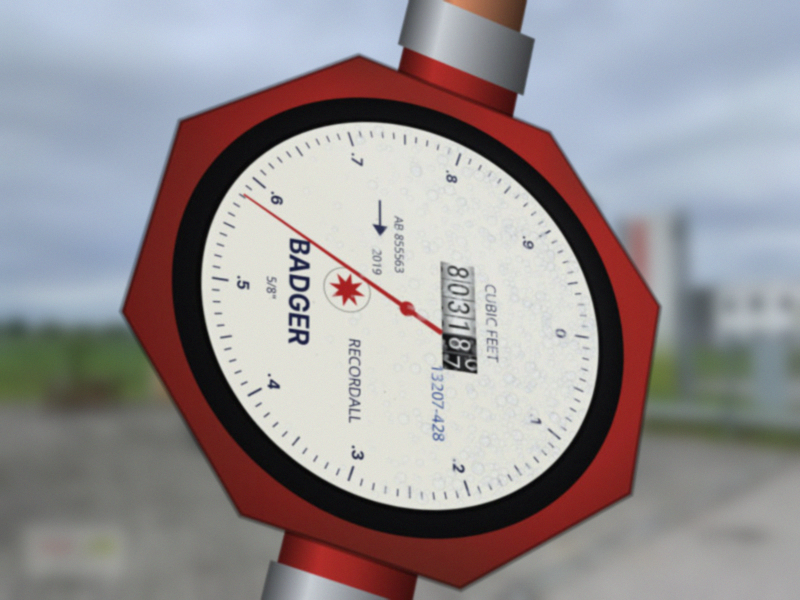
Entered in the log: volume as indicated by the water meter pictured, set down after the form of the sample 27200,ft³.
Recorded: 803186.58,ft³
